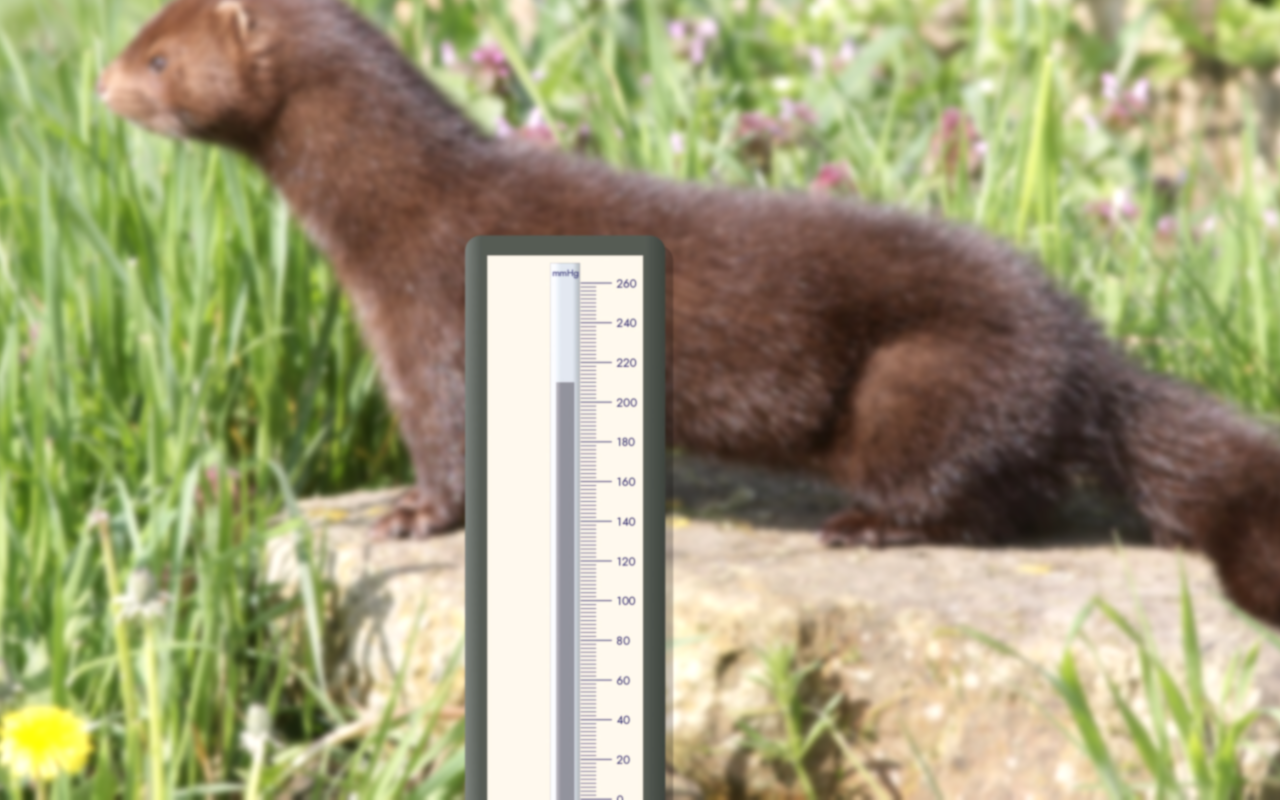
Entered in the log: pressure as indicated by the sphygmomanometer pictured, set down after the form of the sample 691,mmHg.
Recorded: 210,mmHg
